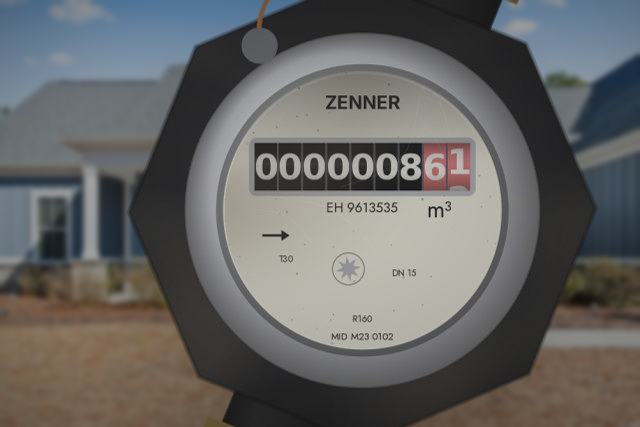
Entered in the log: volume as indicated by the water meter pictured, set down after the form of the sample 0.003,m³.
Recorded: 8.61,m³
